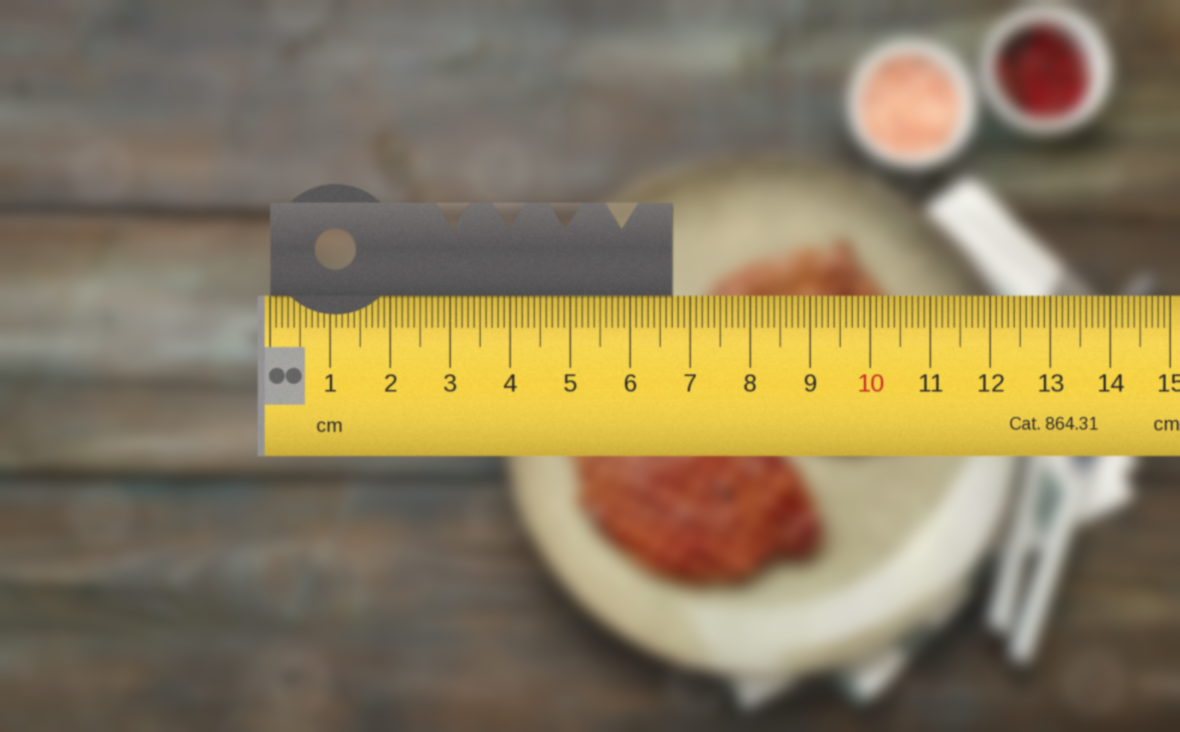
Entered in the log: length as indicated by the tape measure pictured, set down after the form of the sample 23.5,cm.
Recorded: 6.7,cm
